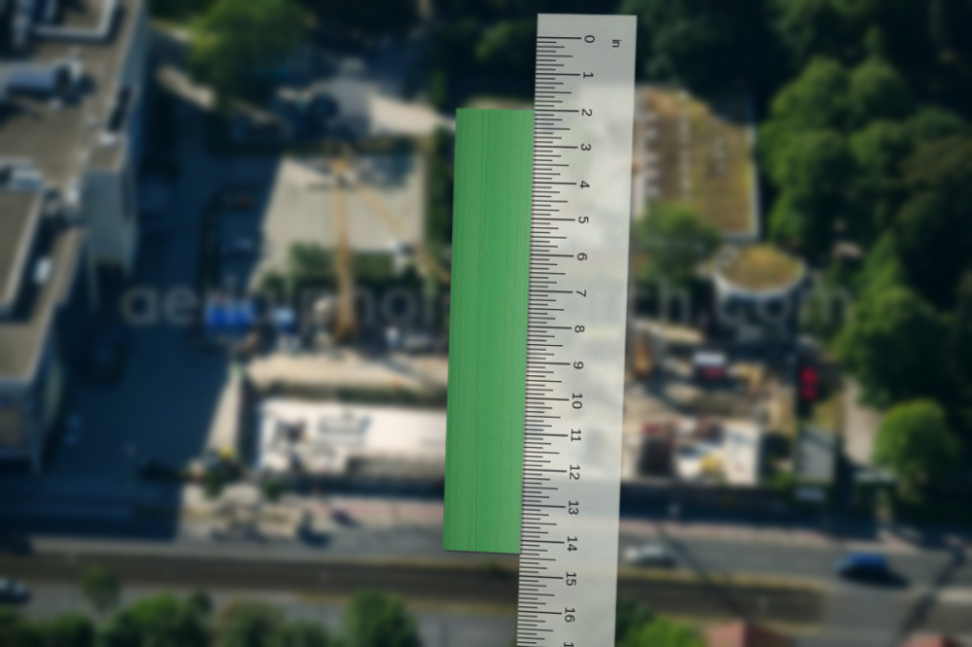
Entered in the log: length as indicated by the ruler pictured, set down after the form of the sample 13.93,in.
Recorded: 12.375,in
